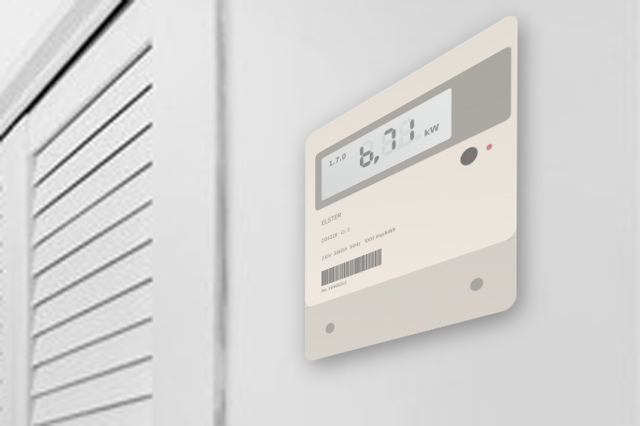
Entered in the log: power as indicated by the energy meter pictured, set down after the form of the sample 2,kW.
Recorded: 6.71,kW
